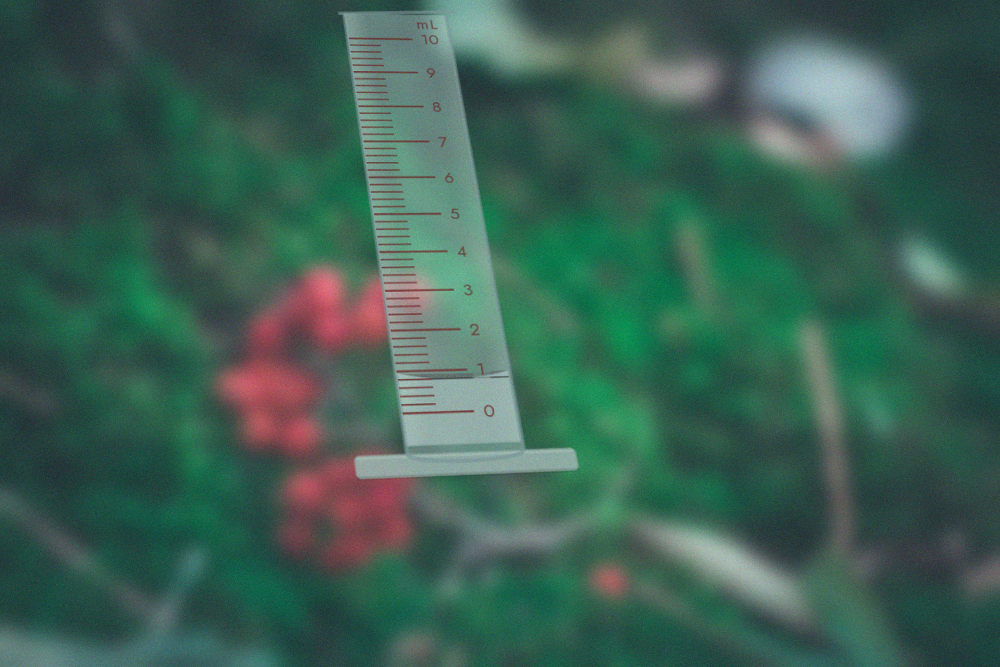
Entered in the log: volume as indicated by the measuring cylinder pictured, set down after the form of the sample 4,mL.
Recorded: 0.8,mL
